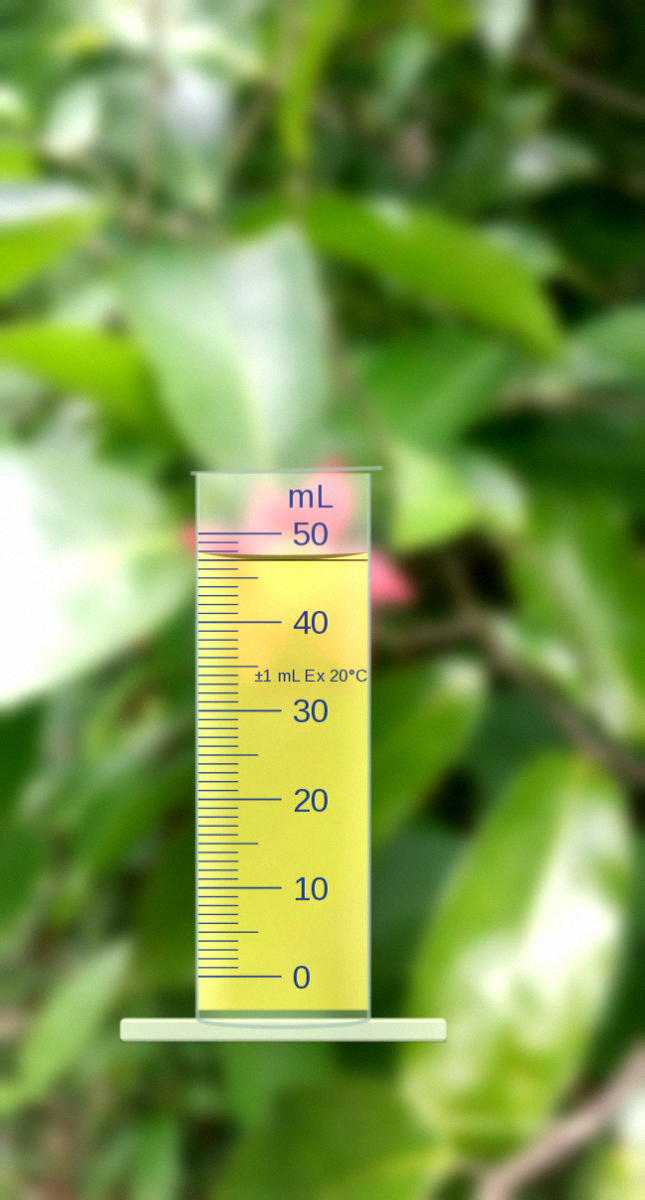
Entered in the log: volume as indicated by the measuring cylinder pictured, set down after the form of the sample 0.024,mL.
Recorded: 47,mL
